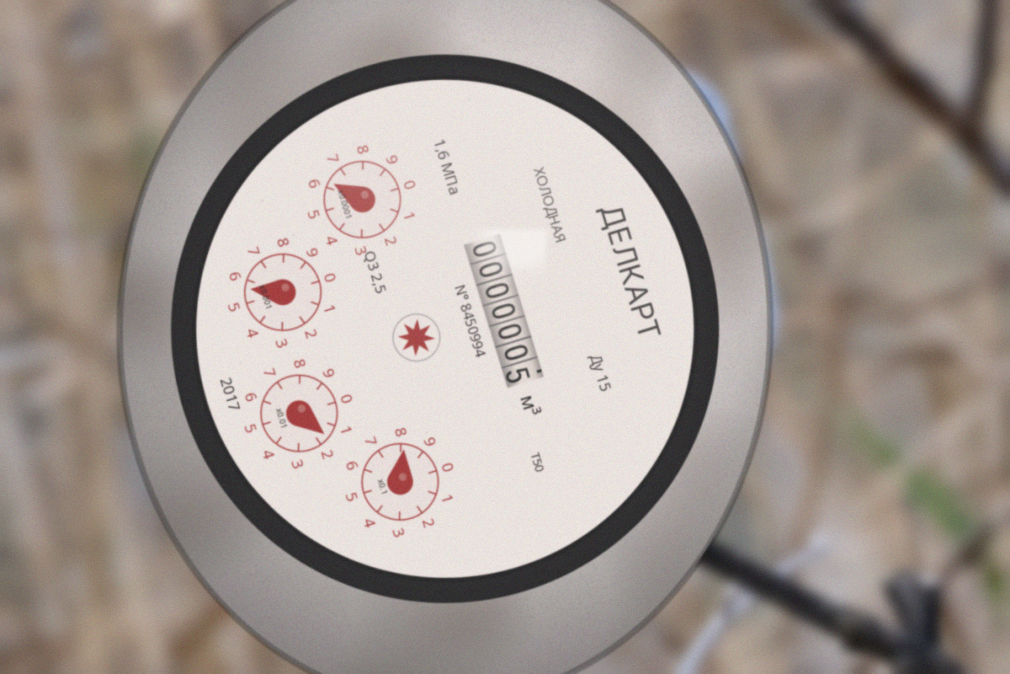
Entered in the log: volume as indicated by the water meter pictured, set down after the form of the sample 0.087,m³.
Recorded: 4.8156,m³
